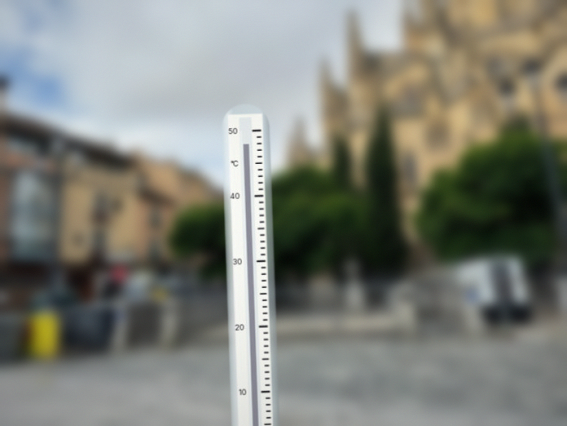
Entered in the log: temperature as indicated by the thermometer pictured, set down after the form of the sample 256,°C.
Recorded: 48,°C
